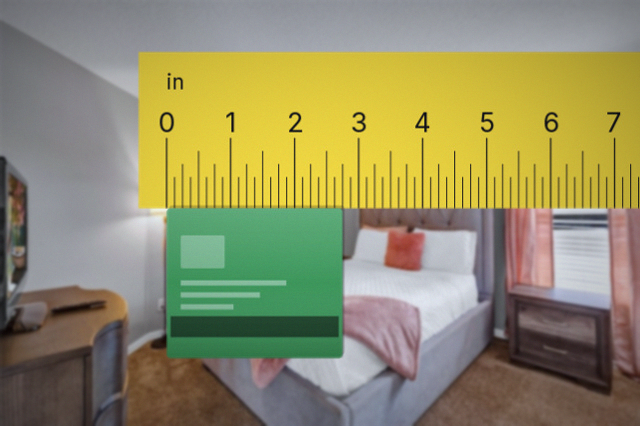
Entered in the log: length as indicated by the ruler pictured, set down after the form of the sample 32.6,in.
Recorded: 2.75,in
